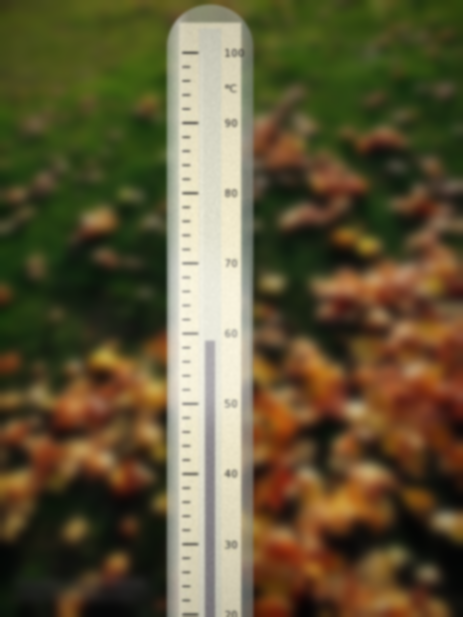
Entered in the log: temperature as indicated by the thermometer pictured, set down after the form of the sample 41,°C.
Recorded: 59,°C
